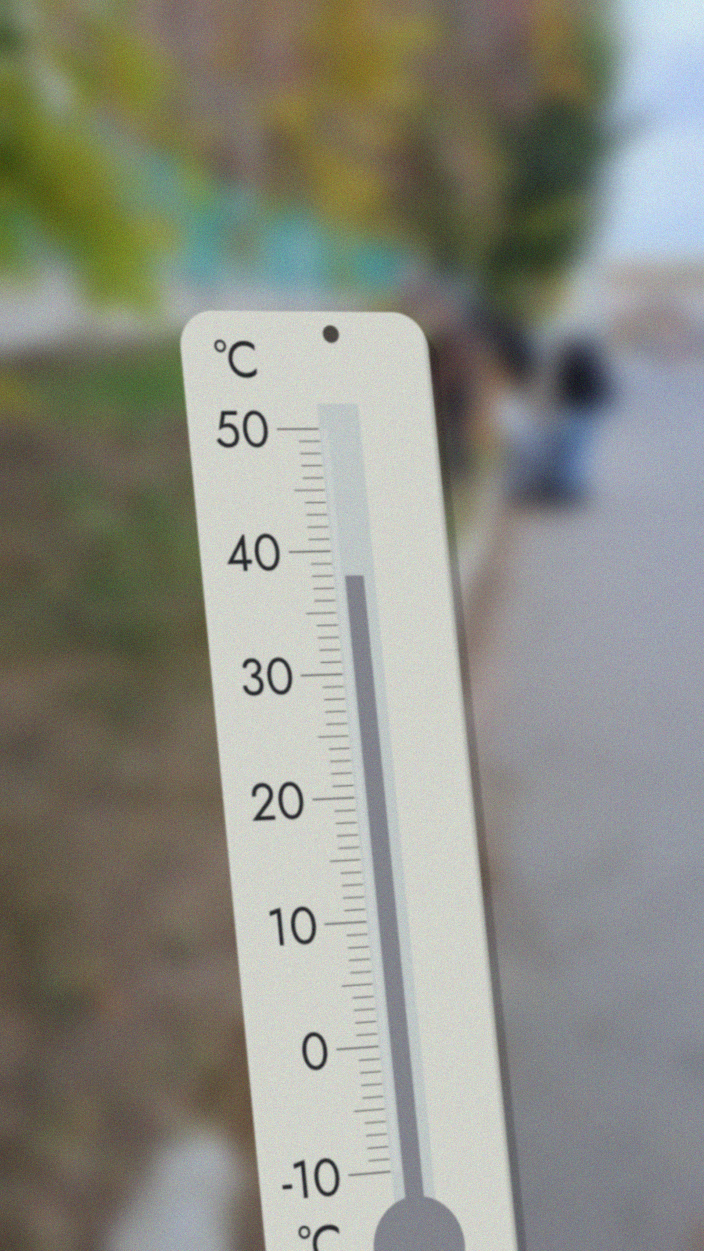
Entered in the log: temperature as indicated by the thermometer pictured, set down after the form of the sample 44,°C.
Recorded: 38,°C
